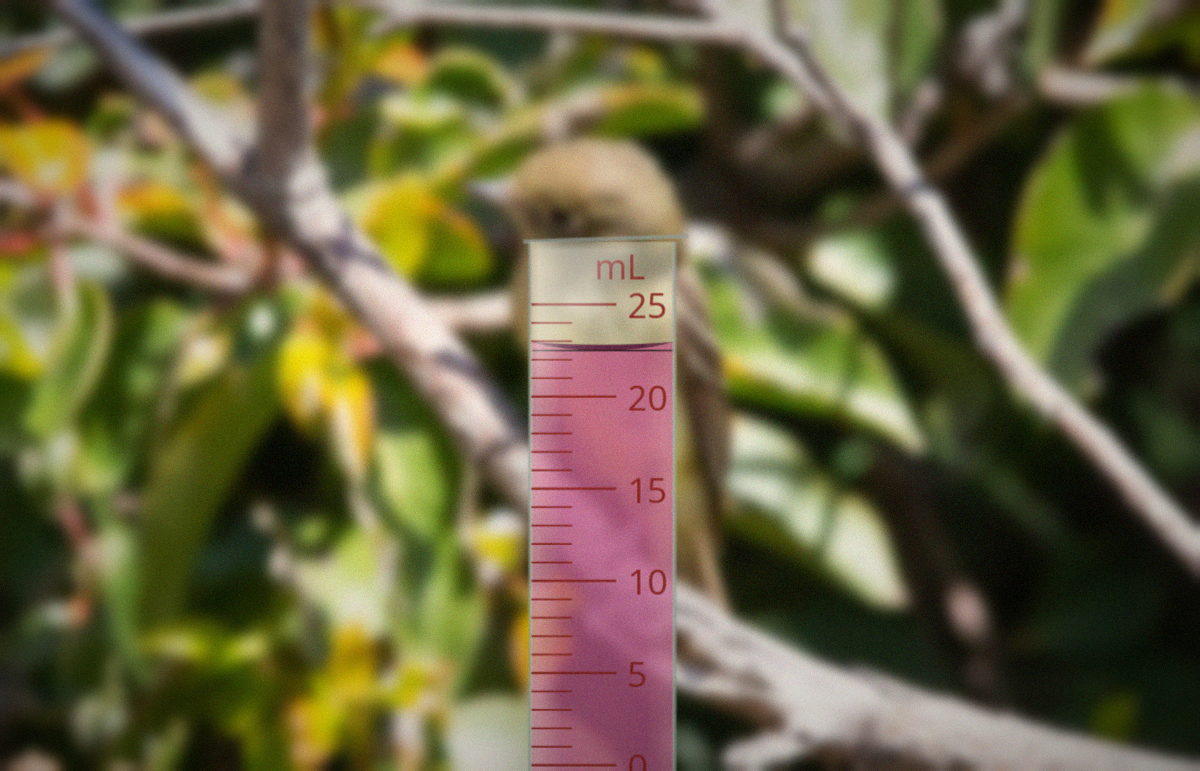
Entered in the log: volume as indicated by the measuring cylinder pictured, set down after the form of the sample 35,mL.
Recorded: 22.5,mL
